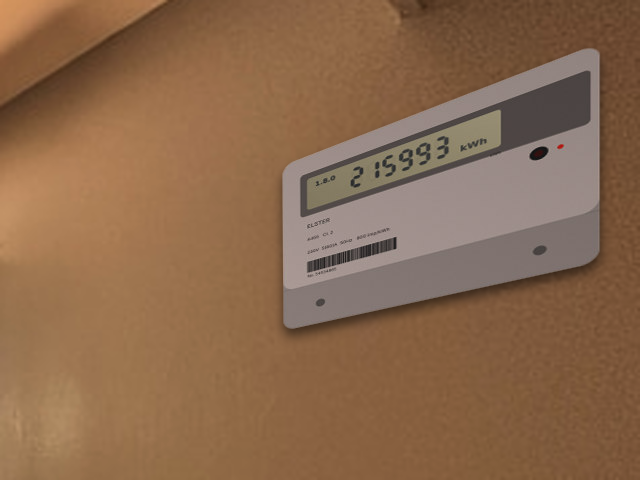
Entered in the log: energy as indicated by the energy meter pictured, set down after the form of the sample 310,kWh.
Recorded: 215993,kWh
